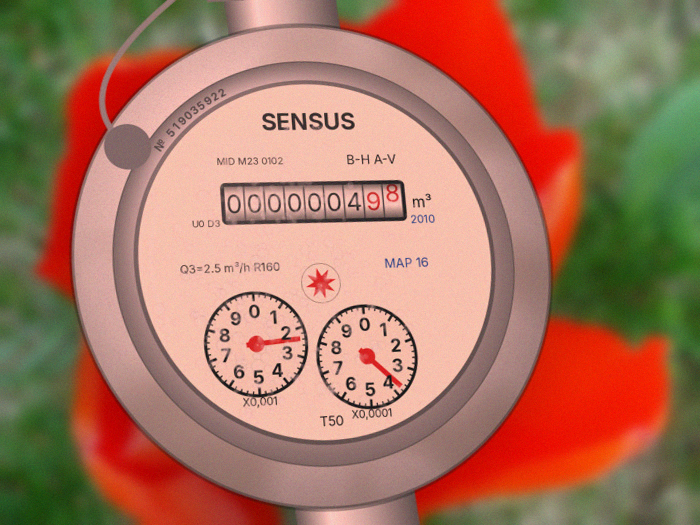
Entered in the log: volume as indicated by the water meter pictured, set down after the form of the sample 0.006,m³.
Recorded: 4.9823,m³
